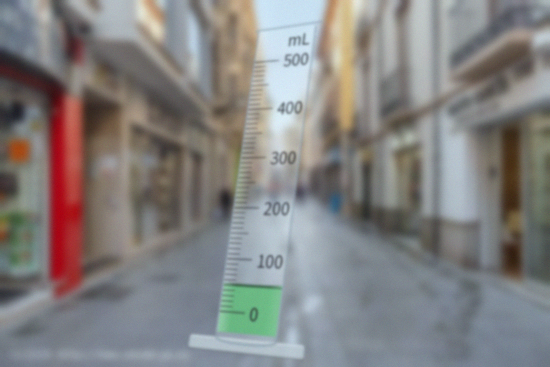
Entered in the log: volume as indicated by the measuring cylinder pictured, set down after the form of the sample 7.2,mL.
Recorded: 50,mL
